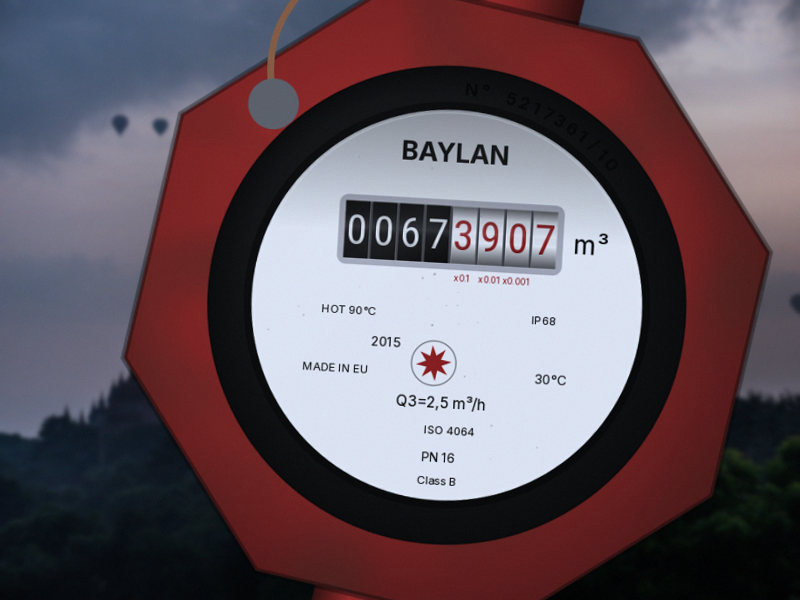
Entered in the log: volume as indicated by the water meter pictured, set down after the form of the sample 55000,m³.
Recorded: 67.3907,m³
